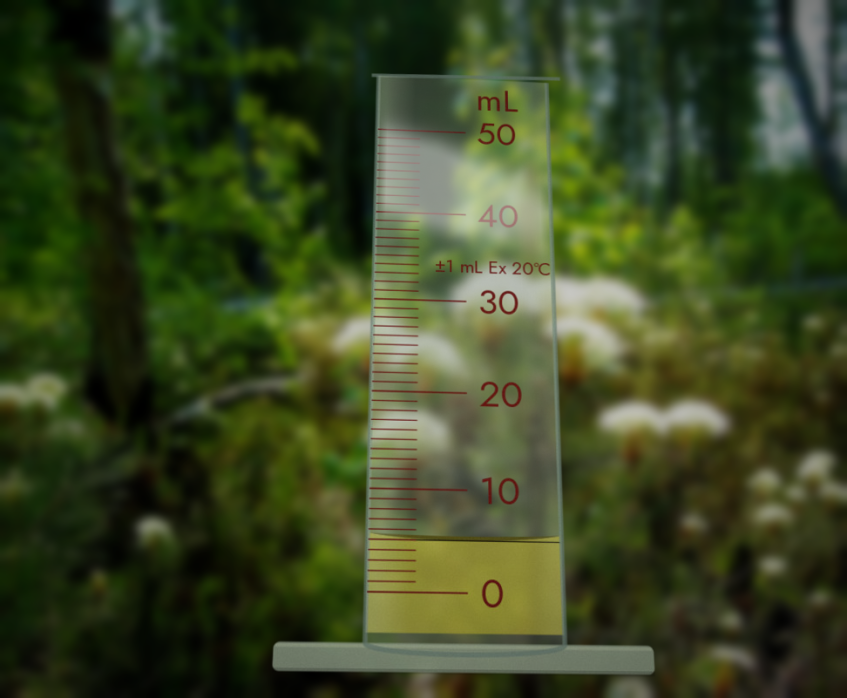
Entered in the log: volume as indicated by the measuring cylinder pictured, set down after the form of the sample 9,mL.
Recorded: 5,mL
